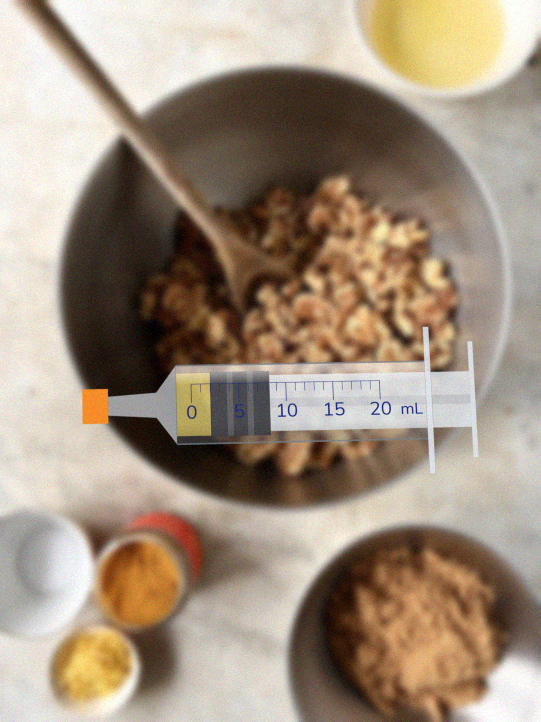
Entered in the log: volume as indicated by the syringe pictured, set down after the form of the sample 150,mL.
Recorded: 2,mL
